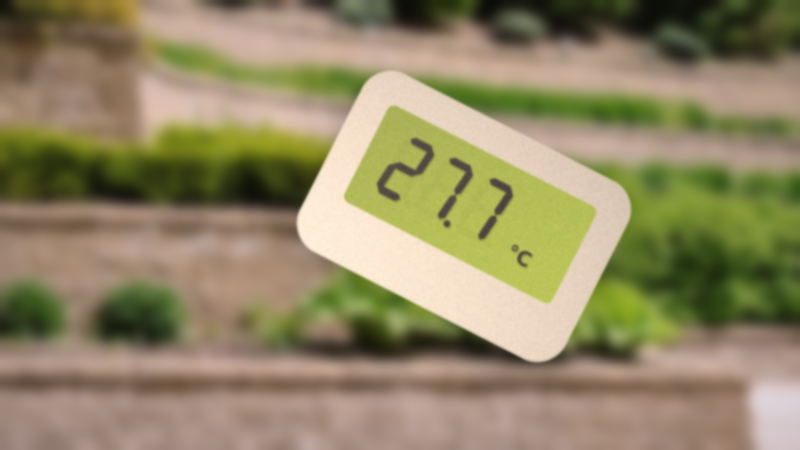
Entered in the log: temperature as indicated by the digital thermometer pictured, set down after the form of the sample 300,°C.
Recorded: 27.7,°C
